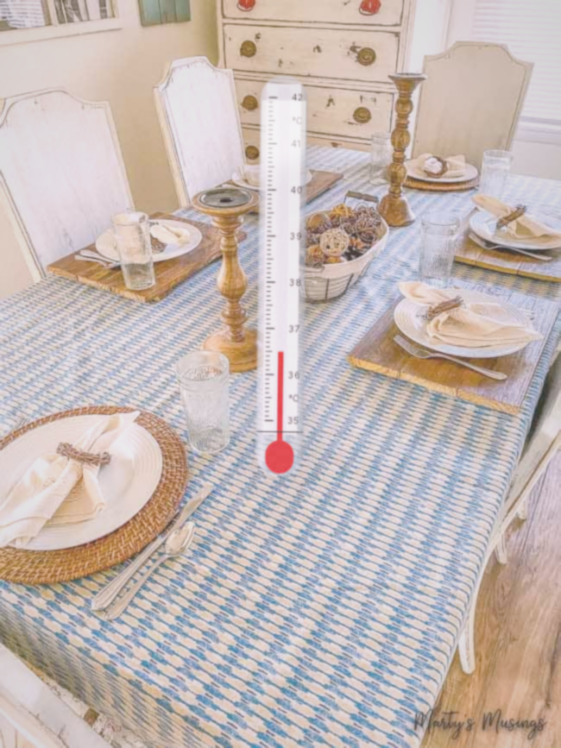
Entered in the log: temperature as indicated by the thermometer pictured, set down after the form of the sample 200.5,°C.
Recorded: 36.5,°C
